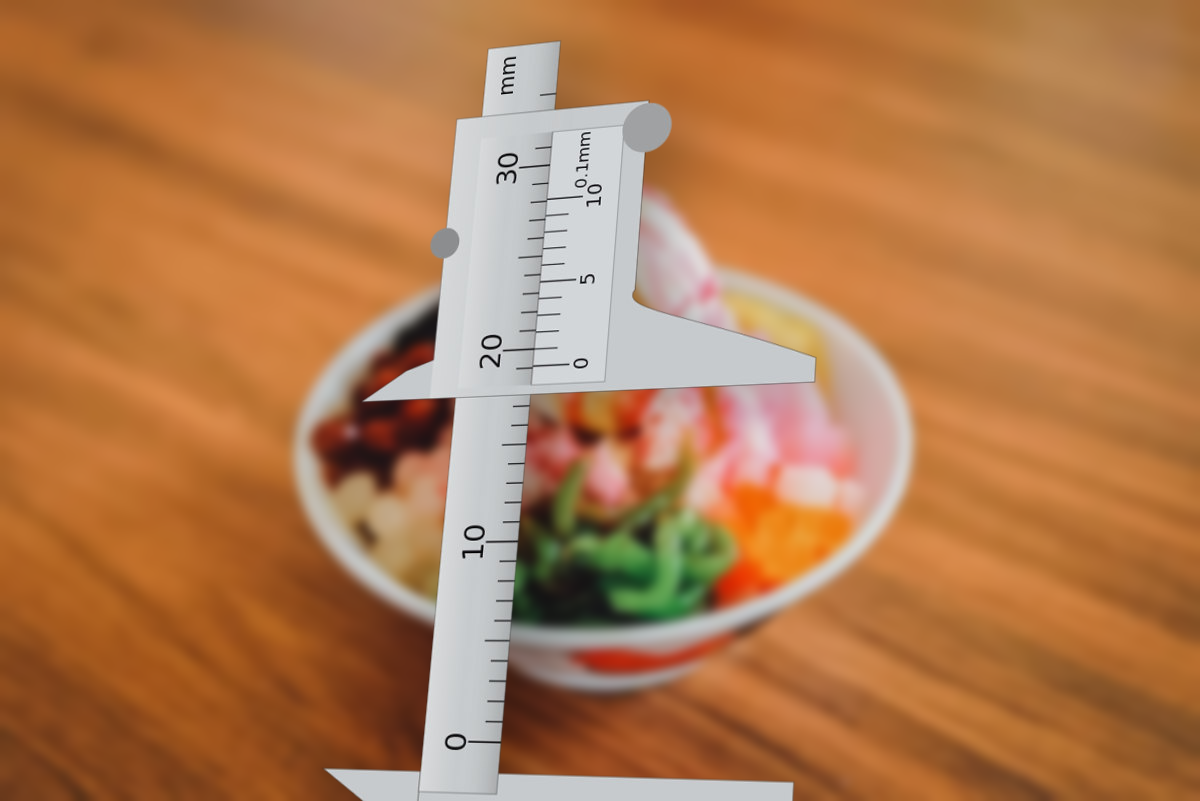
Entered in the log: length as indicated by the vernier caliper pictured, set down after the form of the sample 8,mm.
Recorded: 19.1,mm
